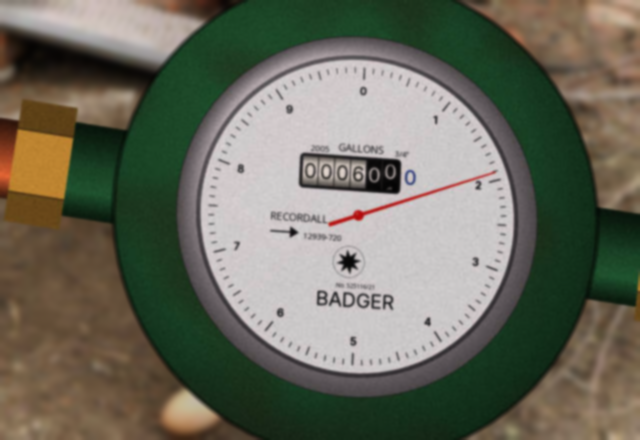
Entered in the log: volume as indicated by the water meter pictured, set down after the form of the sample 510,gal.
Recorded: 6001.9,gal
